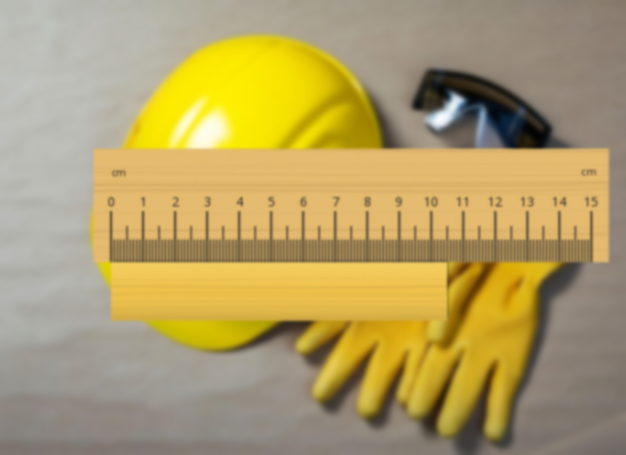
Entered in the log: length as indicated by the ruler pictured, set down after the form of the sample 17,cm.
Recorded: 10.5,cm
